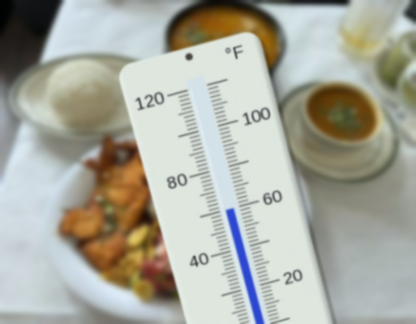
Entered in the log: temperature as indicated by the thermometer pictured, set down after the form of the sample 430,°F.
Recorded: 60,°F
